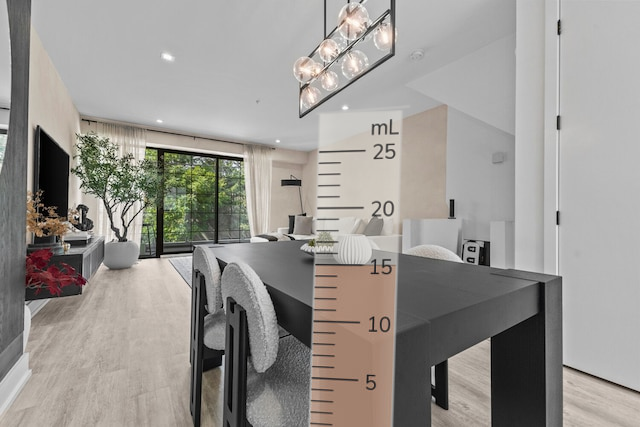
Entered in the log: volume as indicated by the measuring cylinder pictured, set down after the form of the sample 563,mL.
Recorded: 15,mL
